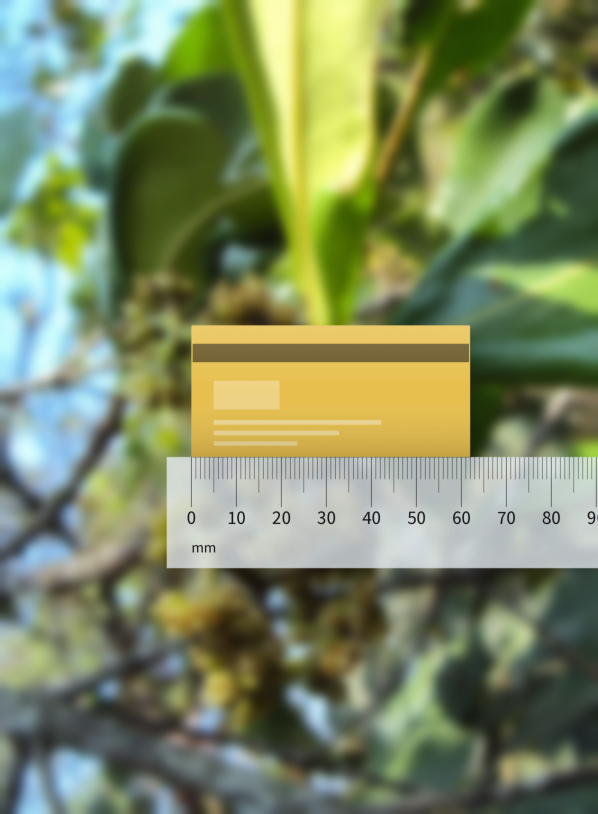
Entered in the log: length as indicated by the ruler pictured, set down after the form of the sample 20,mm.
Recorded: 62,mm
